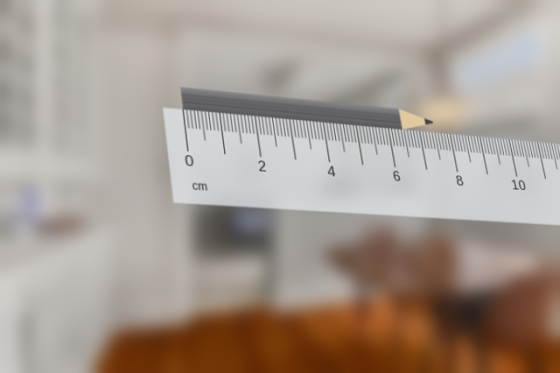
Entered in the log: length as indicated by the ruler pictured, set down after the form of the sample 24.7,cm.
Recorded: 7.5,cm
